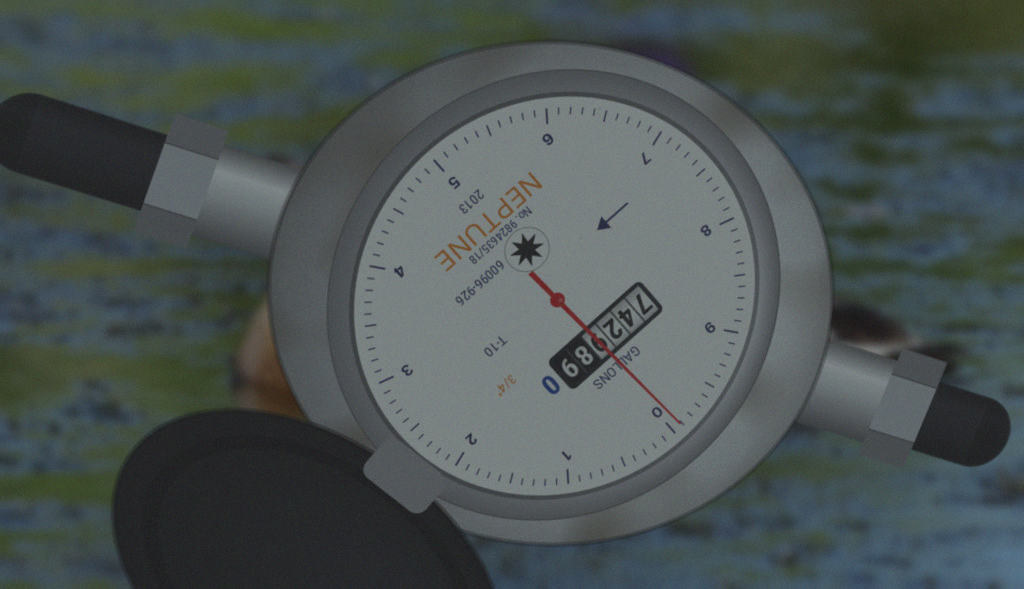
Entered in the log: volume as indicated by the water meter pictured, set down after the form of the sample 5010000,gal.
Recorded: 7429889.9,gal
